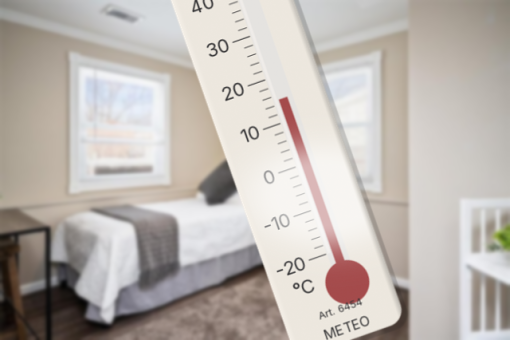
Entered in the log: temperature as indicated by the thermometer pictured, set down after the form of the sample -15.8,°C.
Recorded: 15,°C
